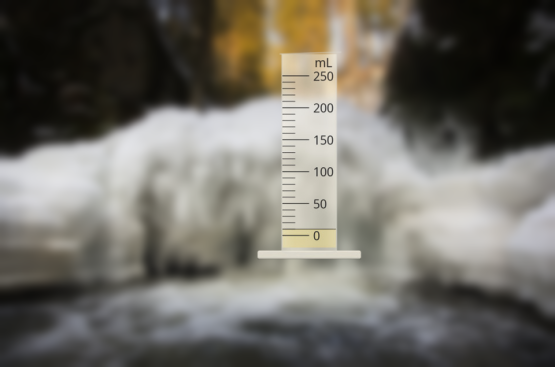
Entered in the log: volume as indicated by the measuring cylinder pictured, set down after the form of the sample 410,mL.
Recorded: 10,mL
